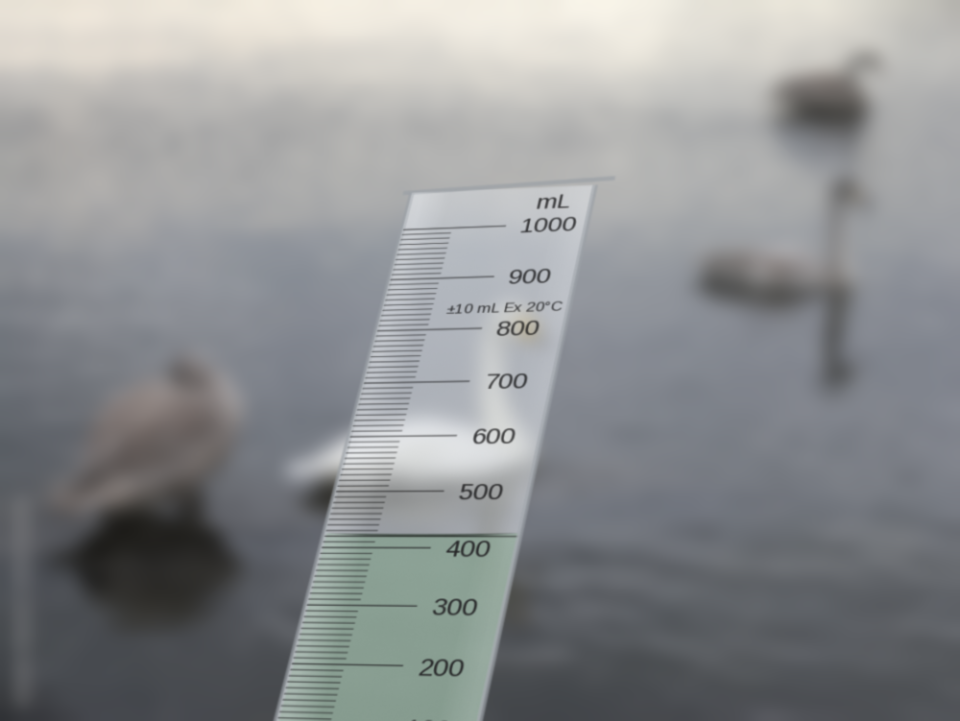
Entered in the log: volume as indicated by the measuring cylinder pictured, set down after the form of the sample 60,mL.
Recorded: 420,mL
